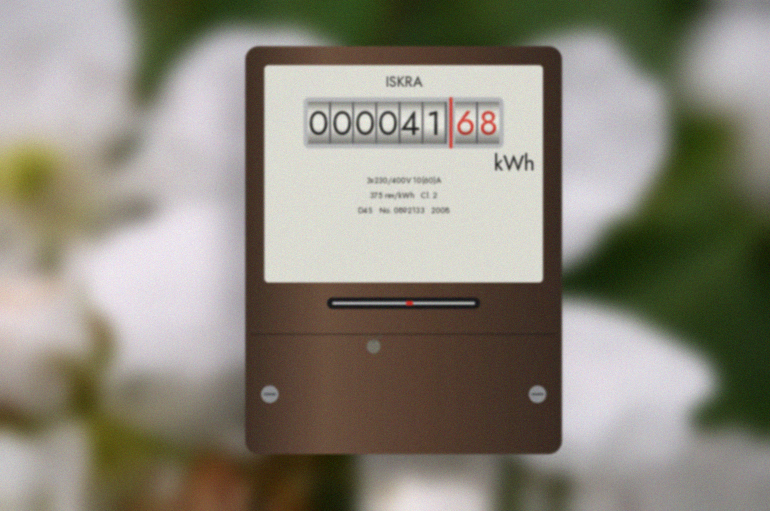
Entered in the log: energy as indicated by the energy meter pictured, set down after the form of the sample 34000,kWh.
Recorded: 41.68,kWh
